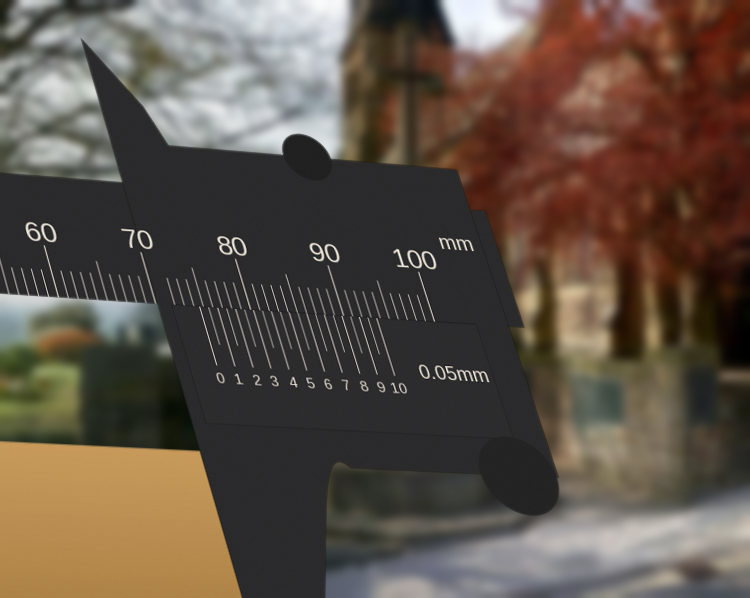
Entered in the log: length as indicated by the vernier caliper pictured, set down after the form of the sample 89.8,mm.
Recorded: 74.6,mm
